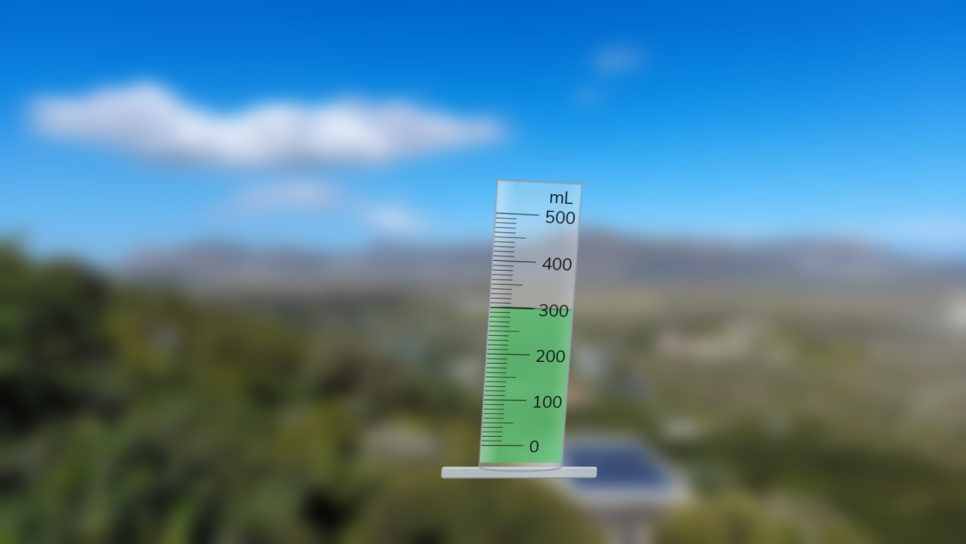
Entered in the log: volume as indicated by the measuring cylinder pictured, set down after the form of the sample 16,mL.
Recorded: 300,mL
